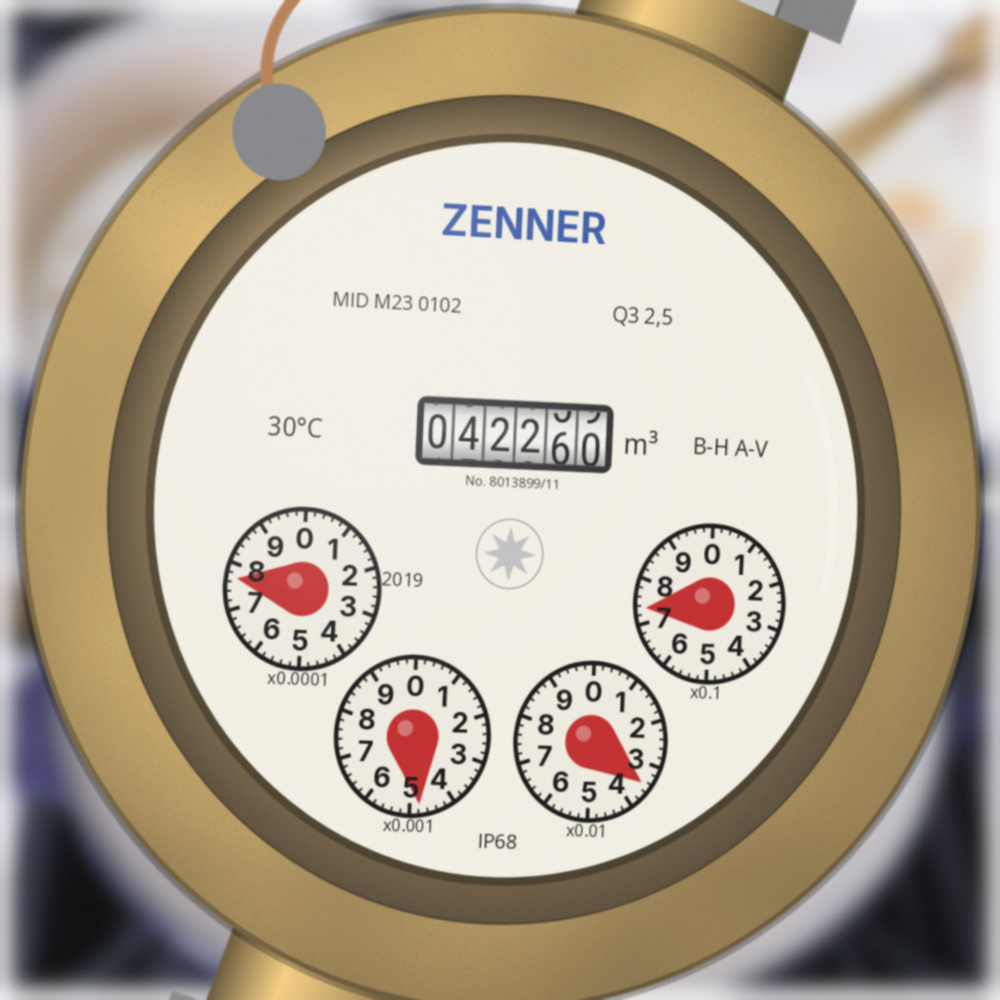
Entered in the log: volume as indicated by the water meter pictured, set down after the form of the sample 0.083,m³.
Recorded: 42259.7347,m³
